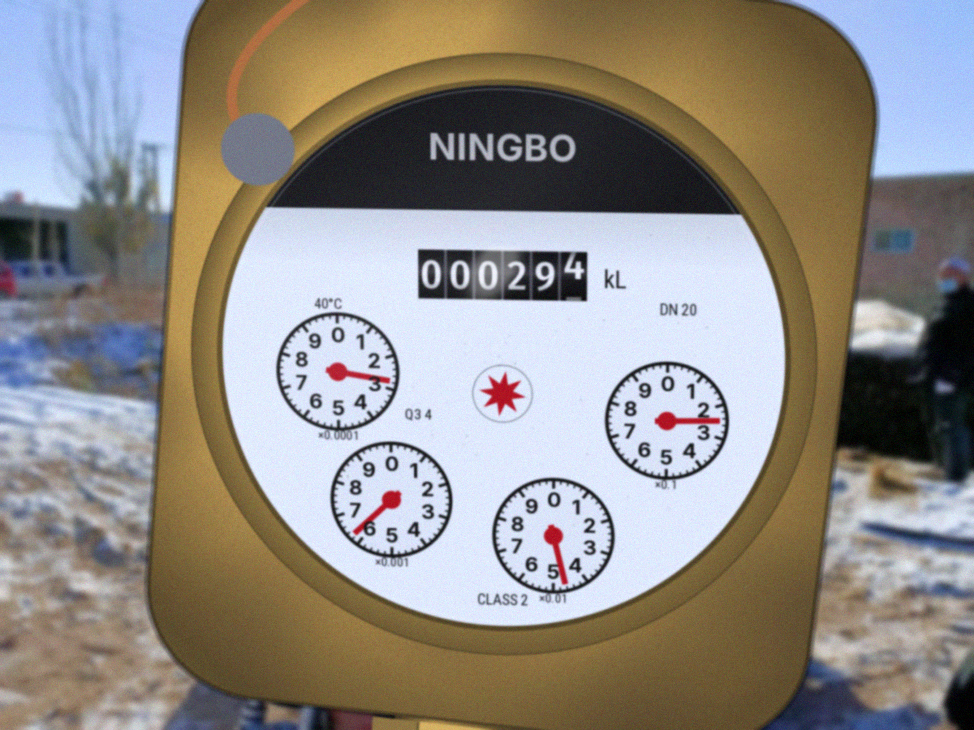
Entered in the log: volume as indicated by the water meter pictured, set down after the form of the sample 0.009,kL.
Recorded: 294.2462,kL
